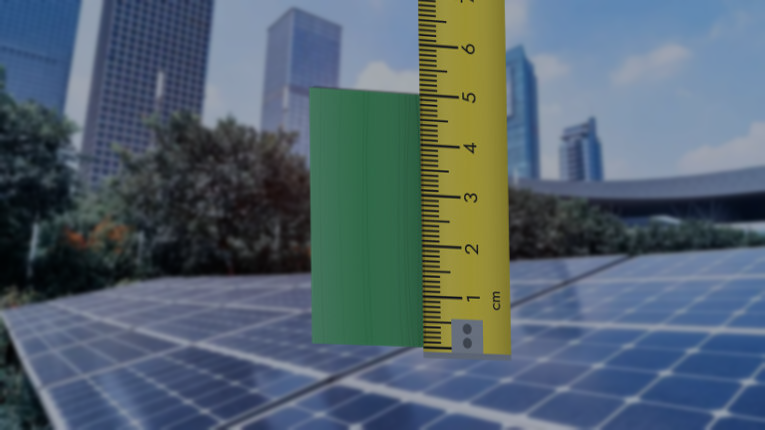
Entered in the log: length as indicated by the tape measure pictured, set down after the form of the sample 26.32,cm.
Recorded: 5,cm
